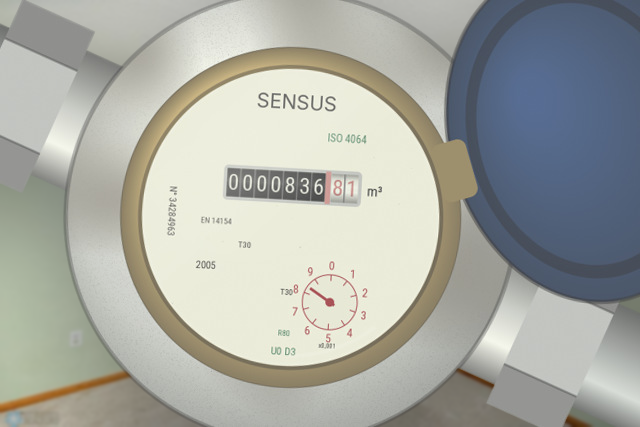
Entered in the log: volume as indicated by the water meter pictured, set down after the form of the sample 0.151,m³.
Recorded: 836.818,m³
